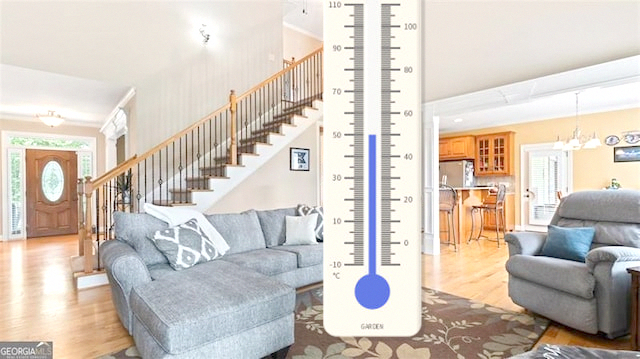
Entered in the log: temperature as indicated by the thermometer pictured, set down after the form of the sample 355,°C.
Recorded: 50,°C
